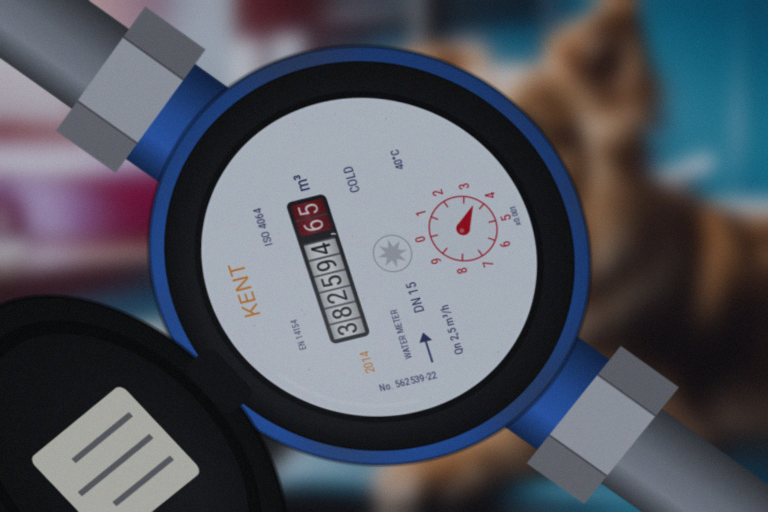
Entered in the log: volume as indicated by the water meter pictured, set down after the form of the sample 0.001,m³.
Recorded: 382594.653,m³
